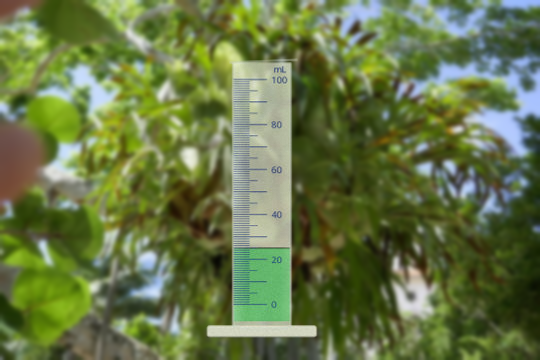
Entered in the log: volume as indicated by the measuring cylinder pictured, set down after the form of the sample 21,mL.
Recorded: 25,mL
